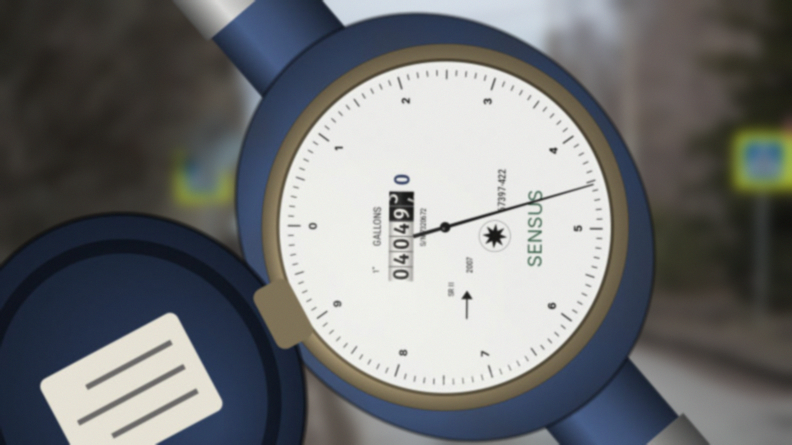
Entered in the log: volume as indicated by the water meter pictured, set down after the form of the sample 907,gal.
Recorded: 404934.5,gal
